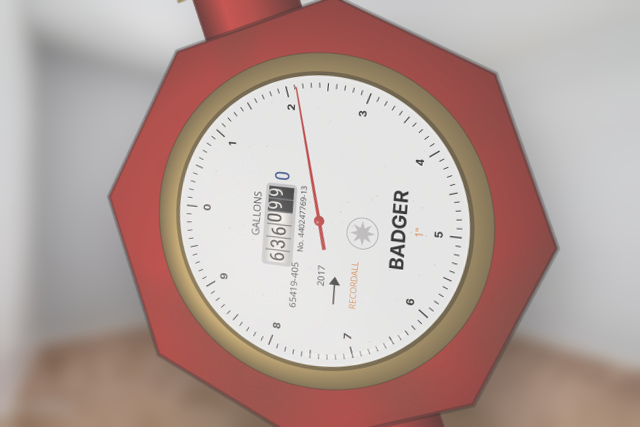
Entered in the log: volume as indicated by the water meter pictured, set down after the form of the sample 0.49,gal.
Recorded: 6360992.1,gal
